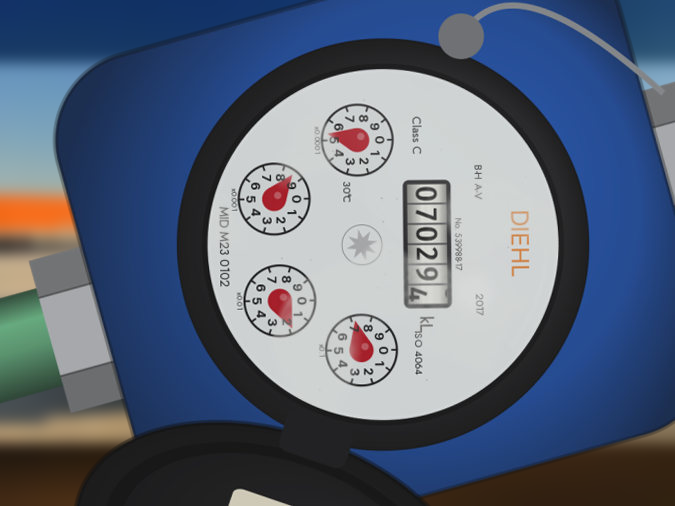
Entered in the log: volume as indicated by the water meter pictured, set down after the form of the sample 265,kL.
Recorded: 70293.7185,kL
